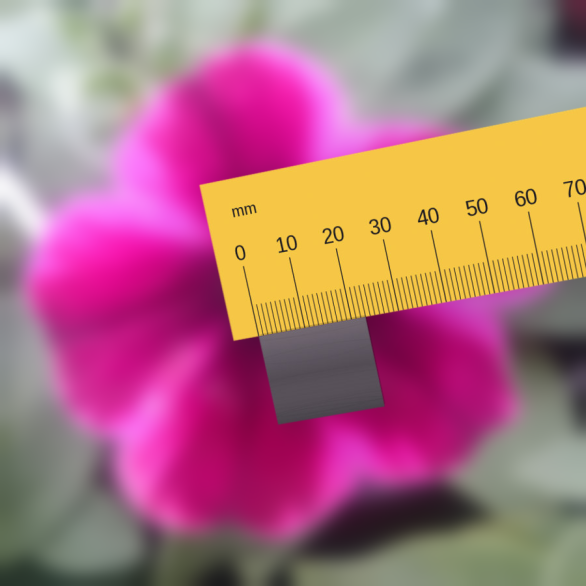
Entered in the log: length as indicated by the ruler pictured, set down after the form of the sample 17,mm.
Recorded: 23,mm
